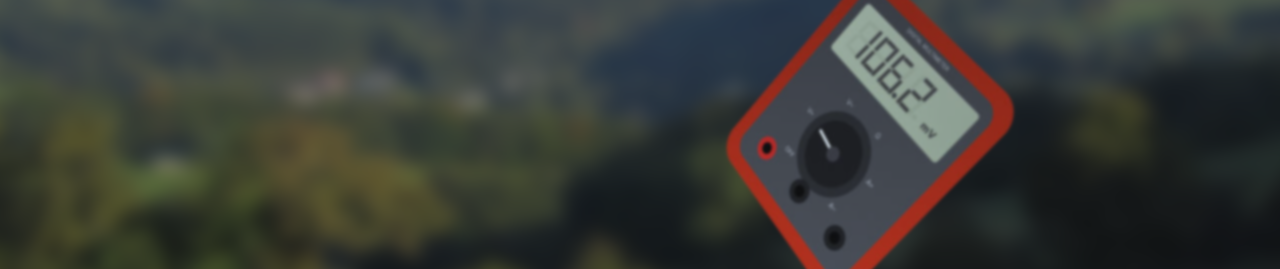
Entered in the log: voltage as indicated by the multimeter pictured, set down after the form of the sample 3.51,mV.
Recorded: 106.2,mV
